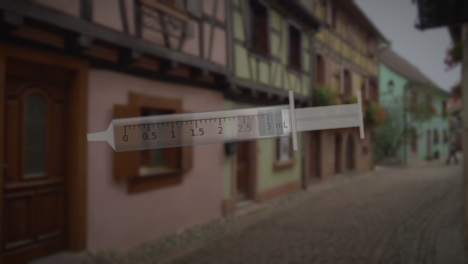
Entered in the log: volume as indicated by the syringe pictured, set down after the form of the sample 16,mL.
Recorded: 2.8,mL
